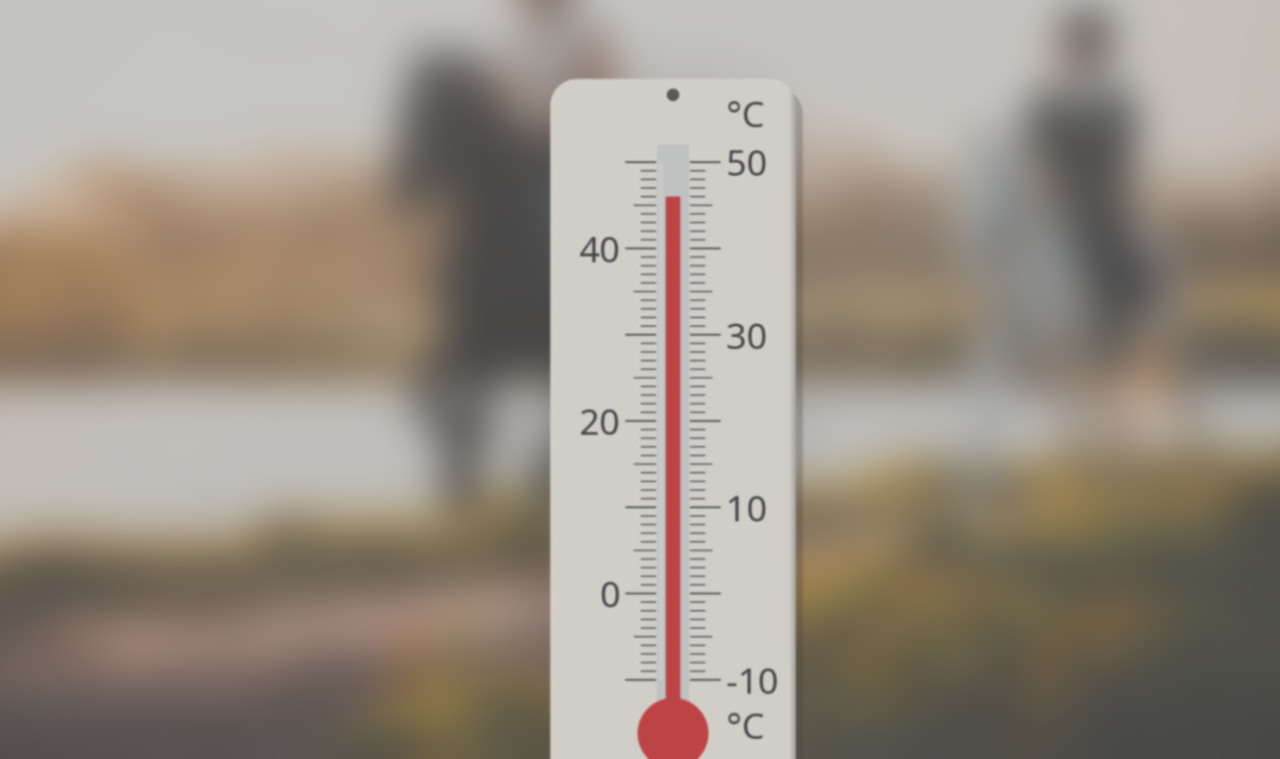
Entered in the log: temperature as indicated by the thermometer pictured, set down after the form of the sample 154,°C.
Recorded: 46,°C
